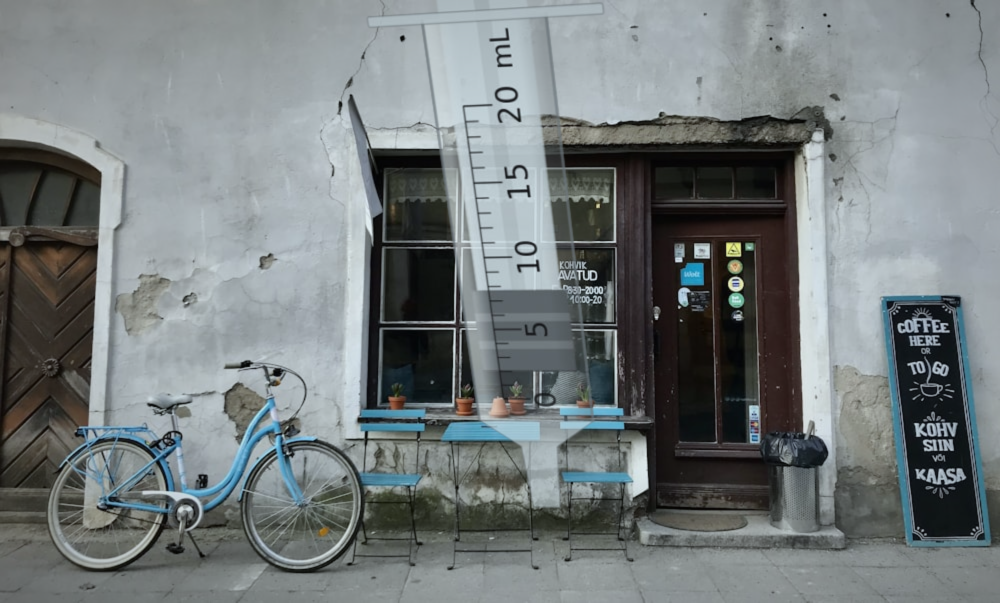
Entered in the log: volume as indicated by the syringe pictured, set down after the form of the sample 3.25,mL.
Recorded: 2,mL
